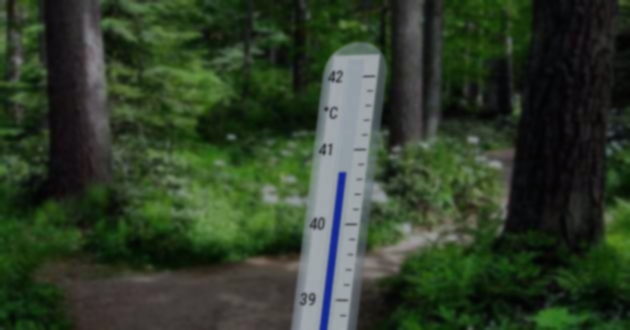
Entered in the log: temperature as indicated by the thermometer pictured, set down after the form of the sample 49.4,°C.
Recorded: 40.7,°C
